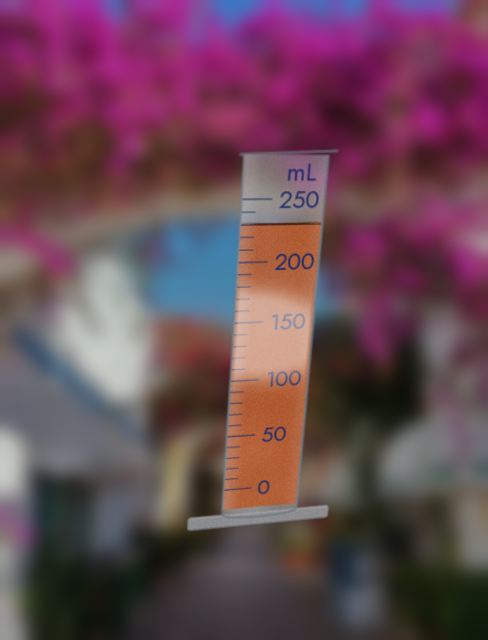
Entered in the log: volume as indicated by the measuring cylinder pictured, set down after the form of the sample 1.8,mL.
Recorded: 230,mL
